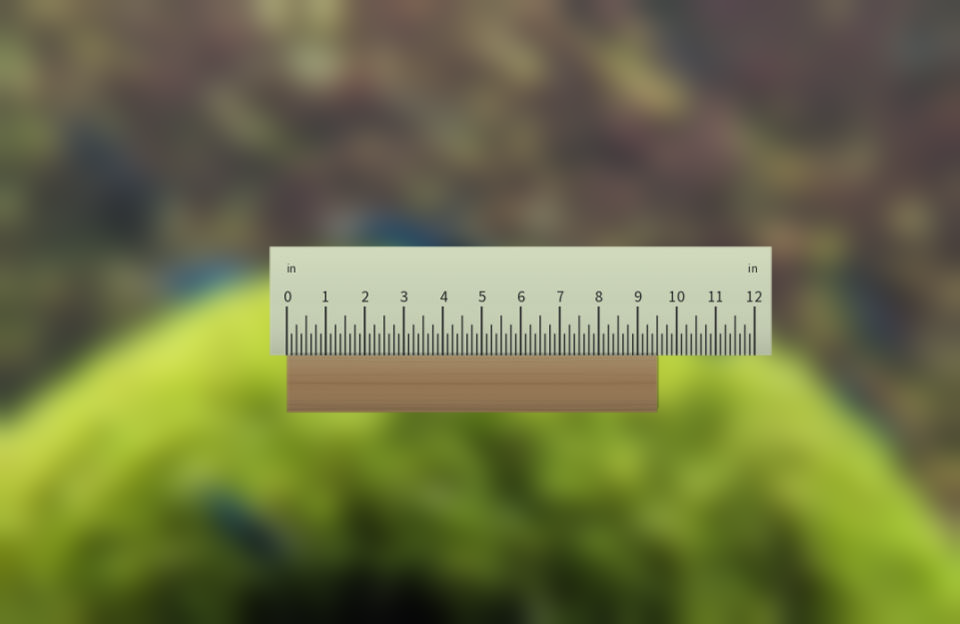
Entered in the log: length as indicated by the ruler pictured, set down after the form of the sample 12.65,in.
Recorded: 9.5,in
